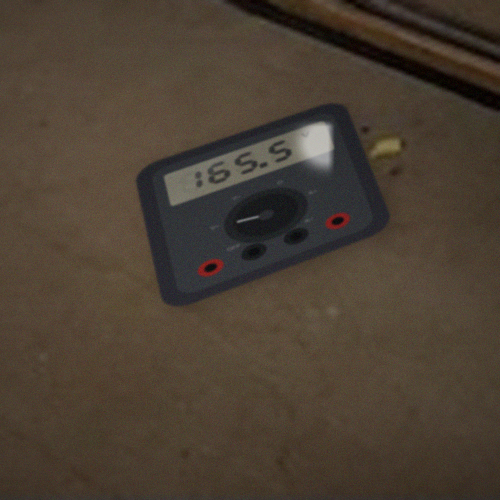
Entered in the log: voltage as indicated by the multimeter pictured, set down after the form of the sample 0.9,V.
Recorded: 165.5,V
